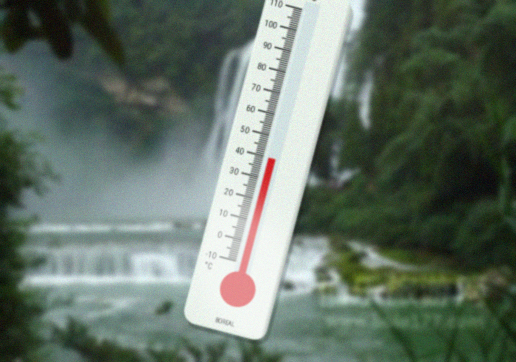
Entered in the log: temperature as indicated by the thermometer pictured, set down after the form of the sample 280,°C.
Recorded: 40,°C
